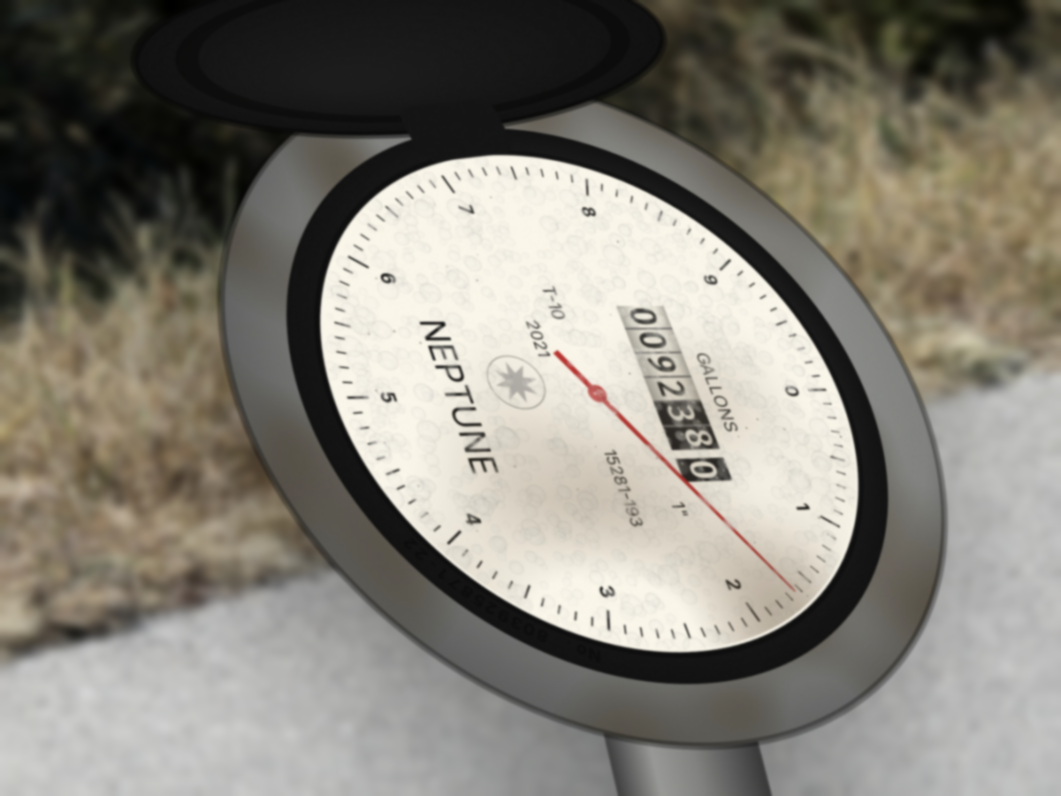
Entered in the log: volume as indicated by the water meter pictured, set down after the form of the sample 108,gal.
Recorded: 92381.6,gal
